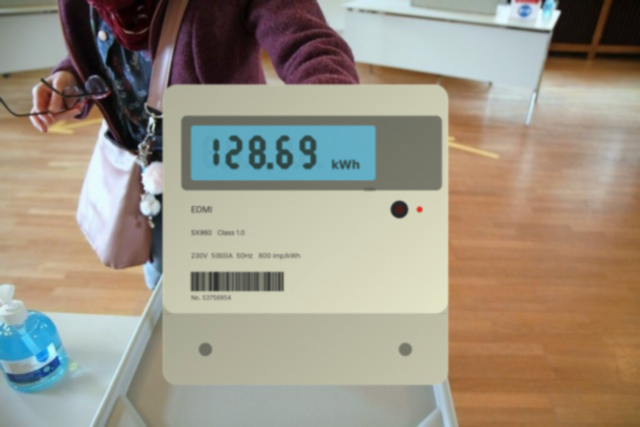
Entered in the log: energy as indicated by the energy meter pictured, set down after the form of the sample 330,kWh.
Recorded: 128.69,kWh
